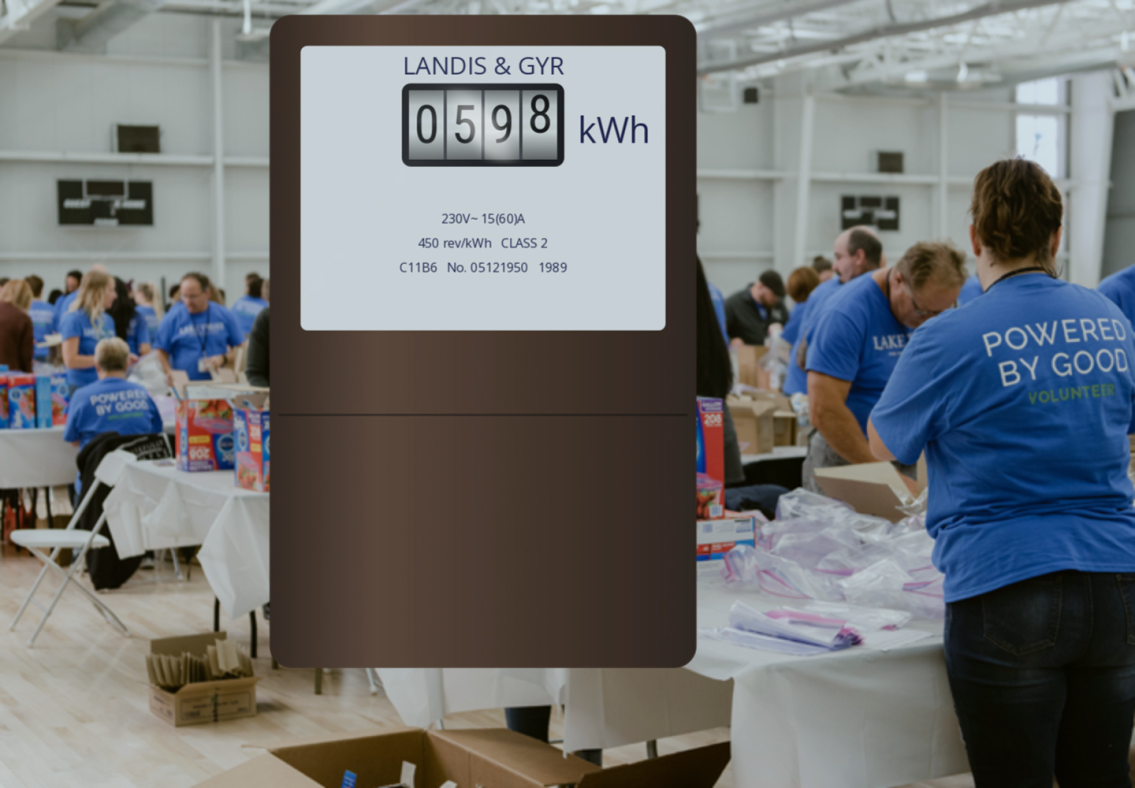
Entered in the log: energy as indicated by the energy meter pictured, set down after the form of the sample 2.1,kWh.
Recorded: 598,kWh
